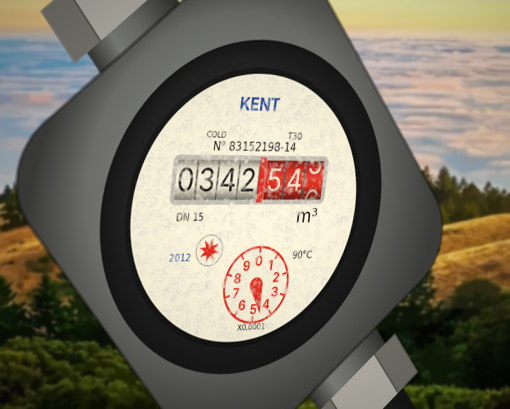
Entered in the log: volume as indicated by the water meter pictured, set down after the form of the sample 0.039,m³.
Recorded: 342.5454,m³
